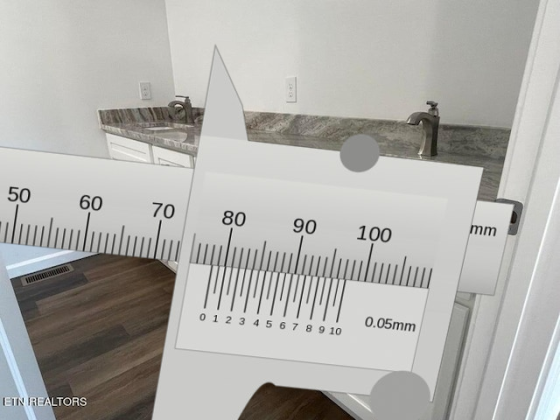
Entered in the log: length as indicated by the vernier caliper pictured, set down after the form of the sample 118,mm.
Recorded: 78.2,mm
